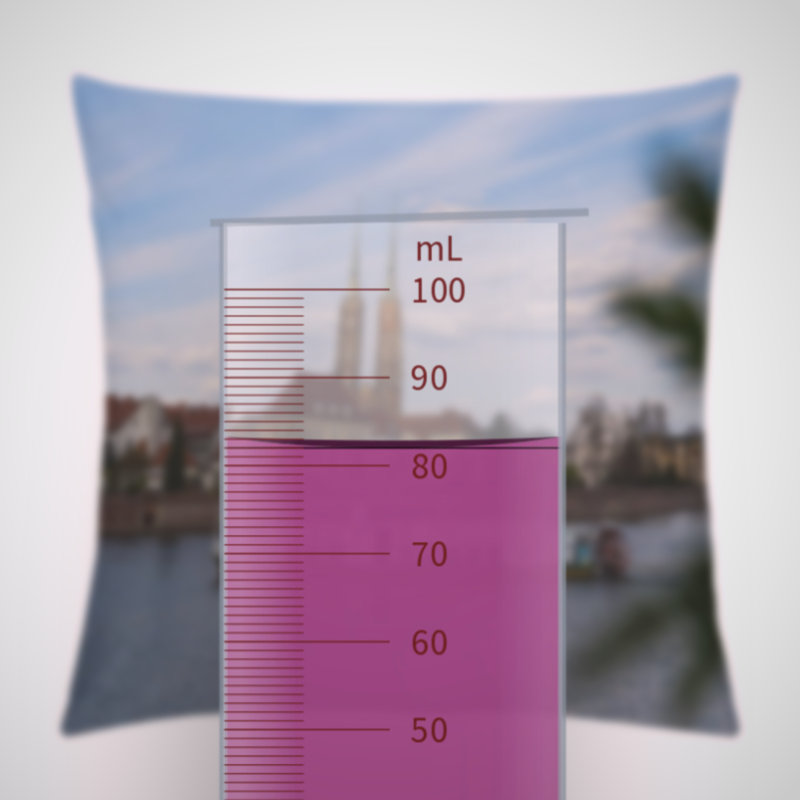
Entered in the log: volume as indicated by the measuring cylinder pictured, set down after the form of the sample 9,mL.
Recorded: 82,mL
